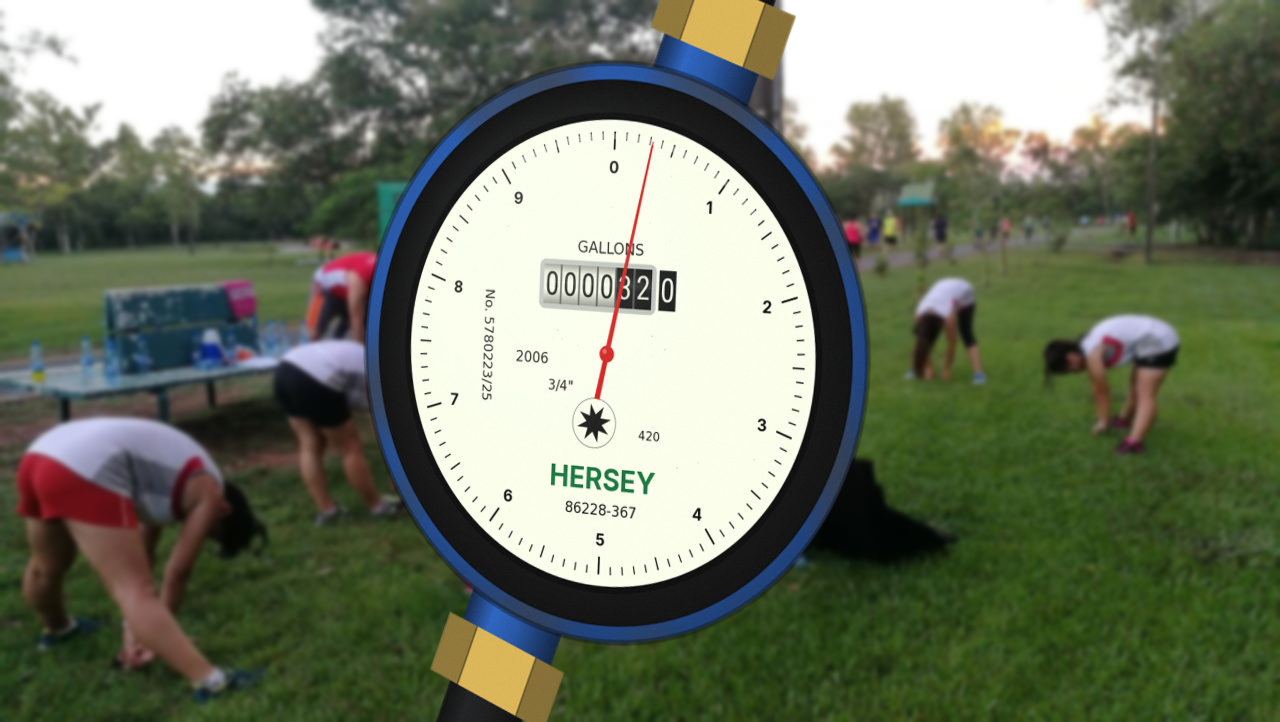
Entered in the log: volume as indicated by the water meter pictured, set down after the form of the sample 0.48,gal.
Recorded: 320.3,gal
